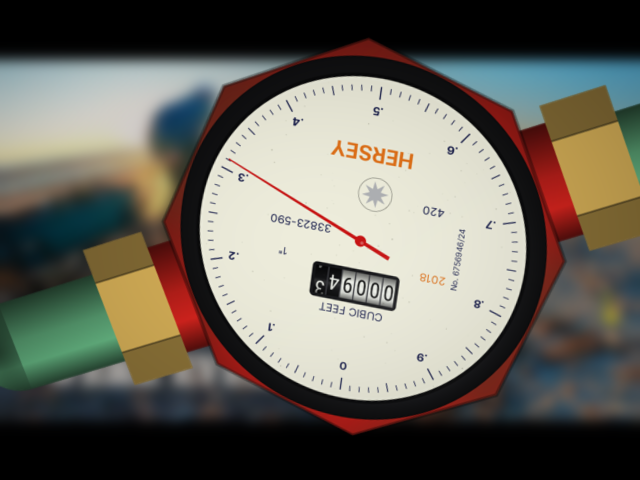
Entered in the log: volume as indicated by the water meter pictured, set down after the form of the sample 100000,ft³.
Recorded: 943.31,ft³
